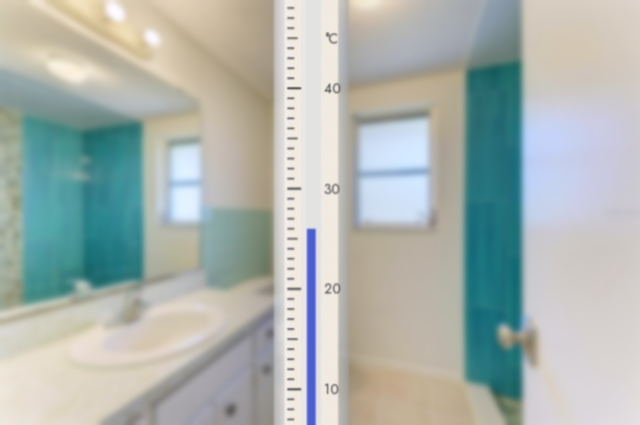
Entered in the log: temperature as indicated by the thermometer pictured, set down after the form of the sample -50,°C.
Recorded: 26,°C
